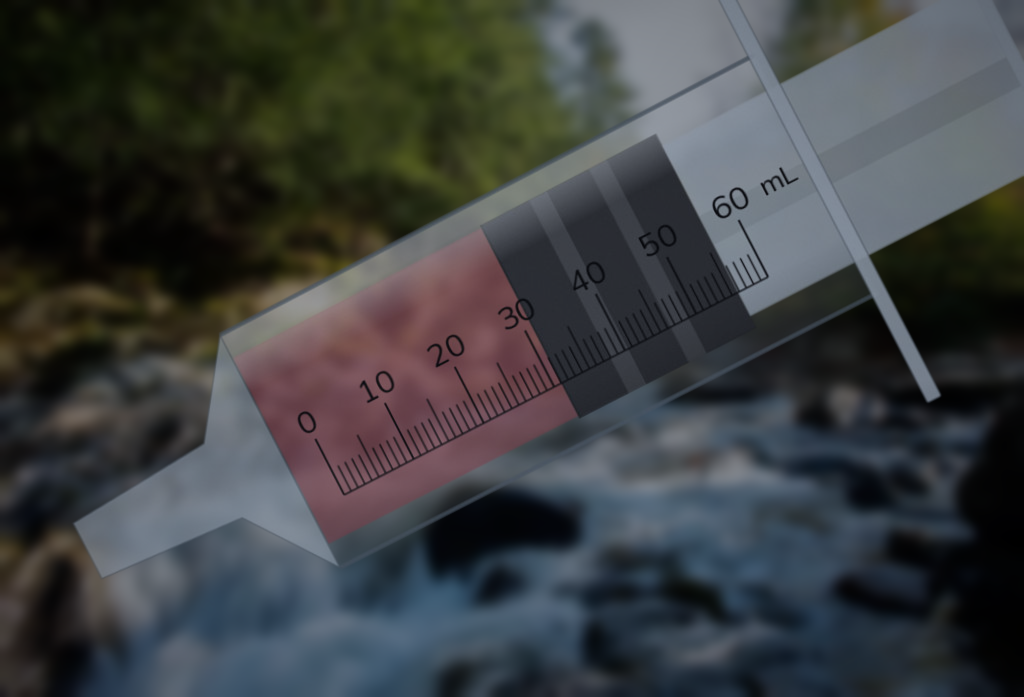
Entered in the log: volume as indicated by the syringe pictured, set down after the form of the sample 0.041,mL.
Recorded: 31,mL
